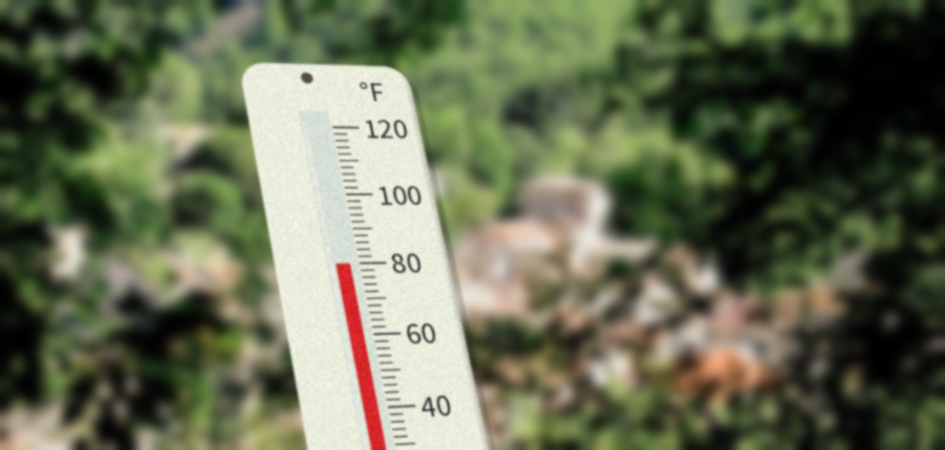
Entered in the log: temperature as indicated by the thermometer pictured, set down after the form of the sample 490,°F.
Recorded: 80,°F
